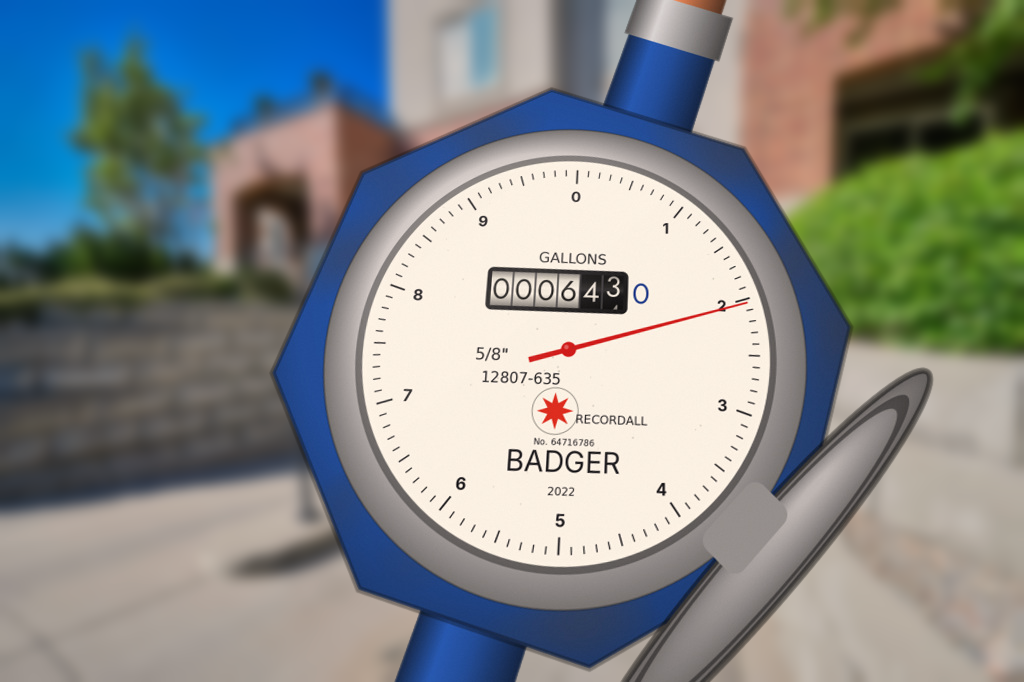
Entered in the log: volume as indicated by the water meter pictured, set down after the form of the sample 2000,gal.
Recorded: 6432.0,gal
